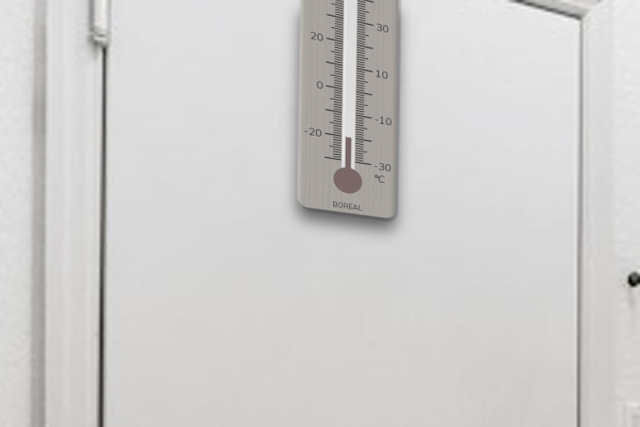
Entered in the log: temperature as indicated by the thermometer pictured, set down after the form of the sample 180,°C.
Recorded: -20,°C
